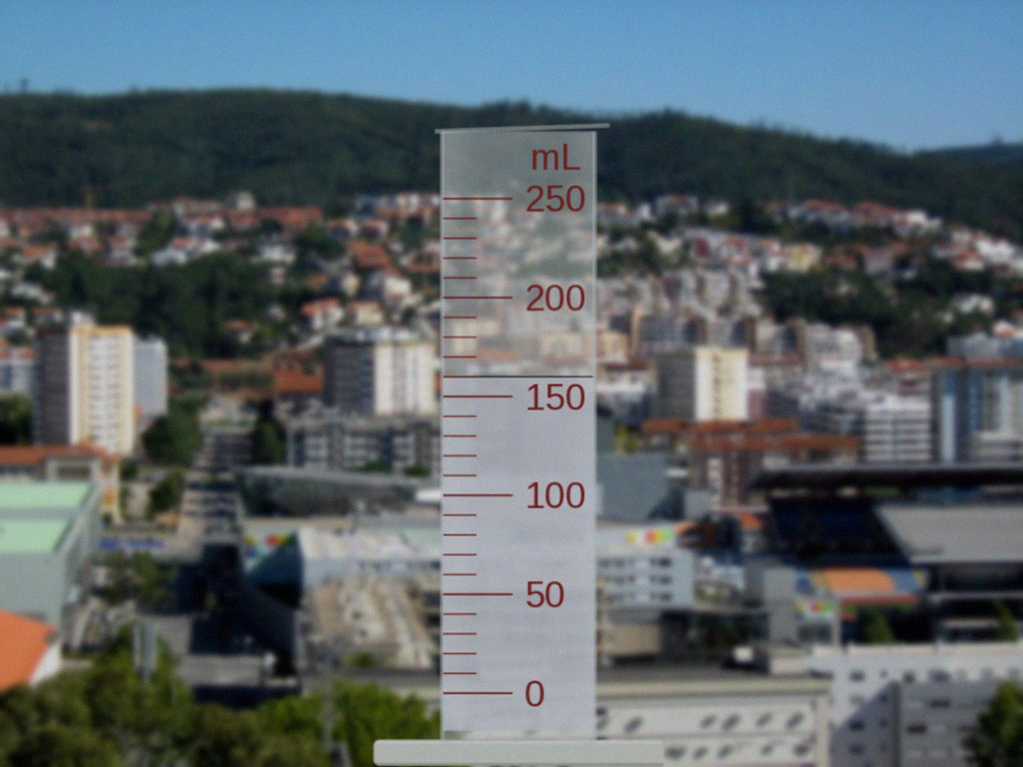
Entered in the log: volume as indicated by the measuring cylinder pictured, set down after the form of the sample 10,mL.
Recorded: 160,mL
